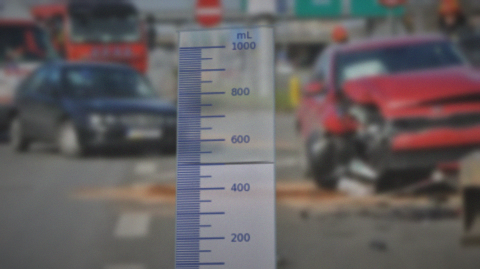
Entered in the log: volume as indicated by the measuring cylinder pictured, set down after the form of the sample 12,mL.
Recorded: 500,mL
